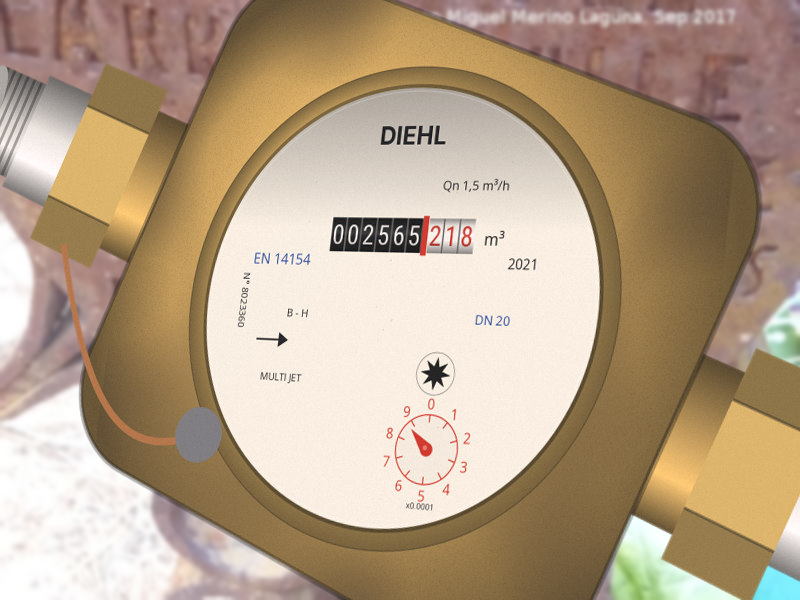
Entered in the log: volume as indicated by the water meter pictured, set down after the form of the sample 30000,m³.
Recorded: 2565.2188,m³
